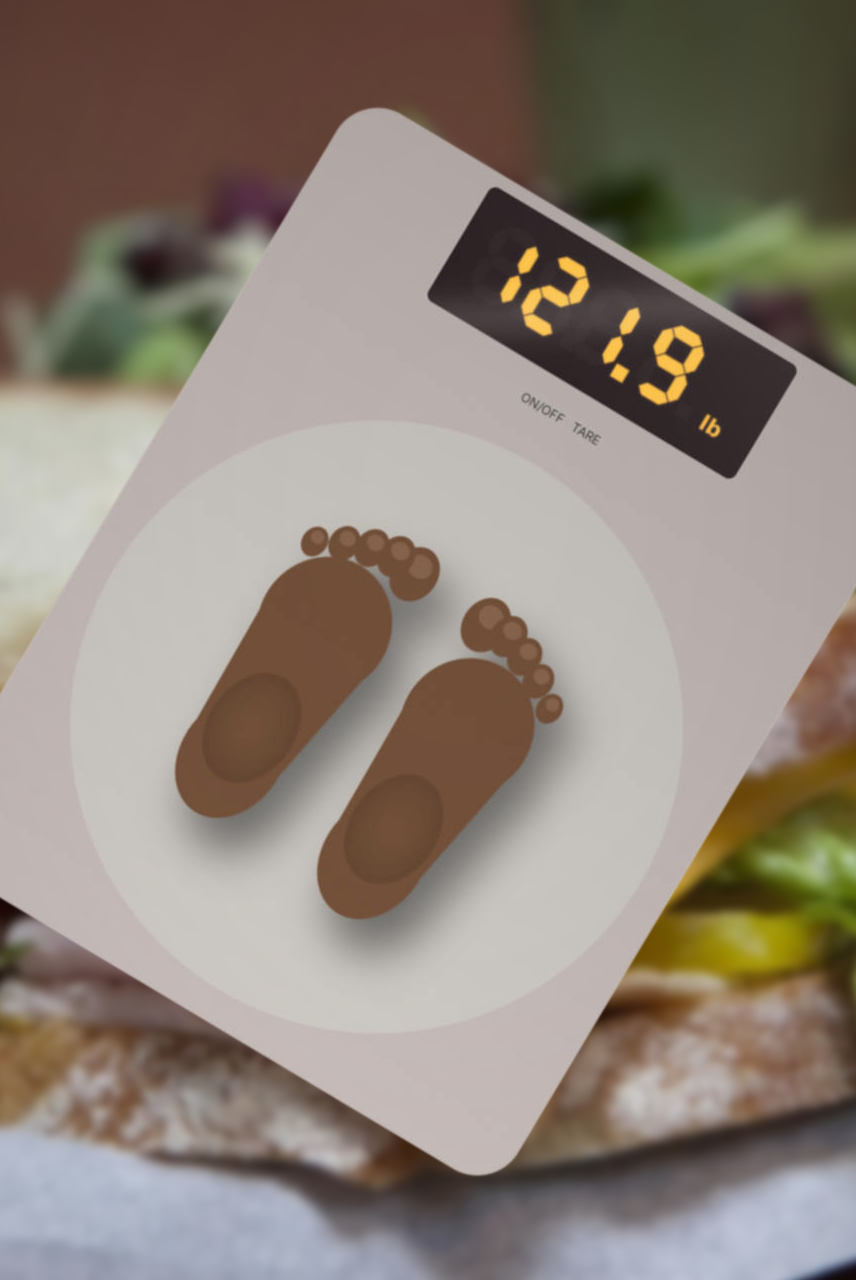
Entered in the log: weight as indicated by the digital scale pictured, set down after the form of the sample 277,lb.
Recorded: 121.9,lb
